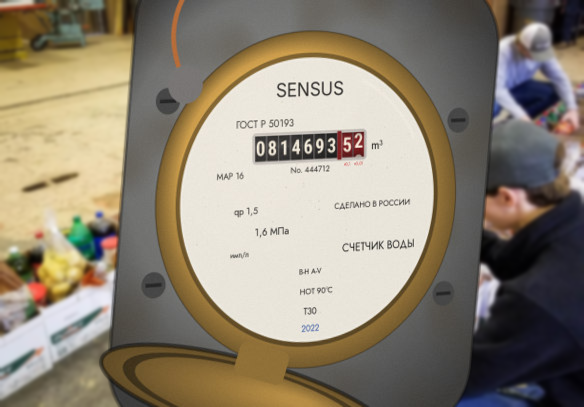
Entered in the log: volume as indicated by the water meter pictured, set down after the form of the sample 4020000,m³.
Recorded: 814693.52,m³
